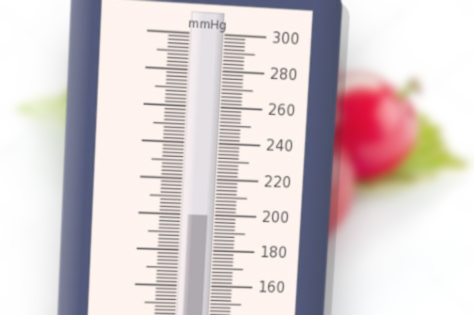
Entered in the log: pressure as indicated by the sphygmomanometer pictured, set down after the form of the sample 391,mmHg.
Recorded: 200,mmHg
